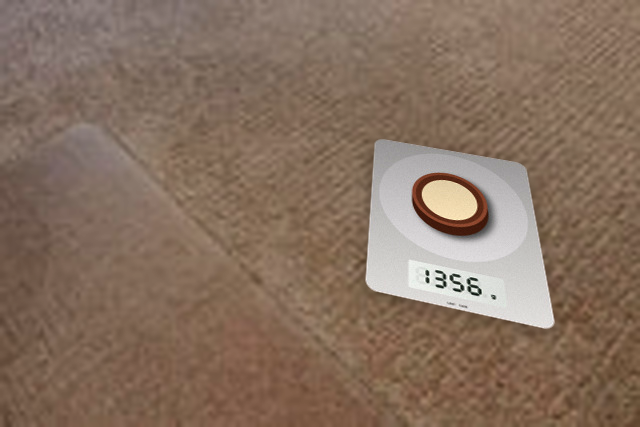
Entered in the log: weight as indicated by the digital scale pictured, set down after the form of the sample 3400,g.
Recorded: 1356,g
